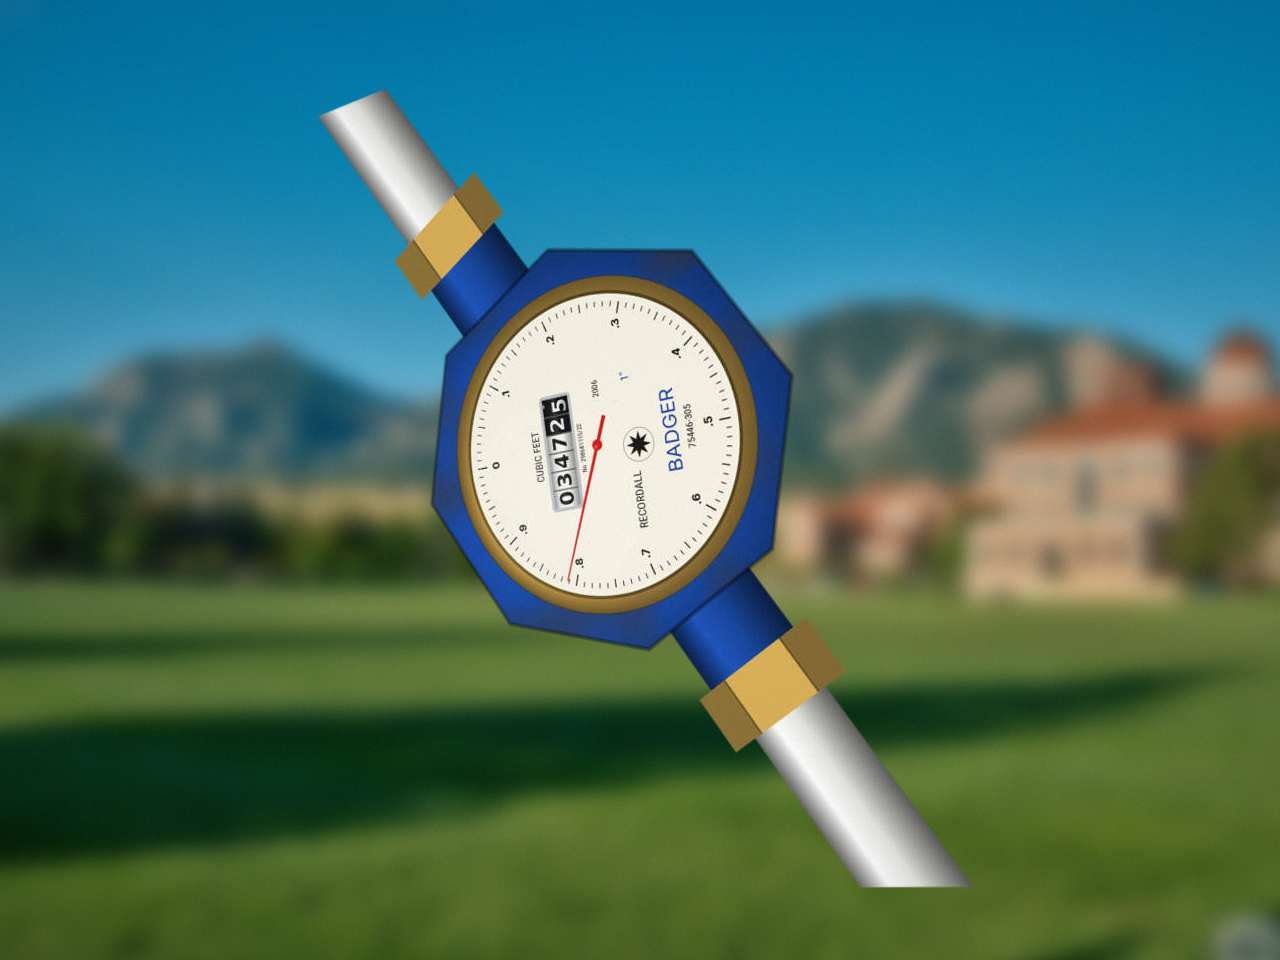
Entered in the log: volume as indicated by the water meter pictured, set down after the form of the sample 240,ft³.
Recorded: 34724.81,ft³
